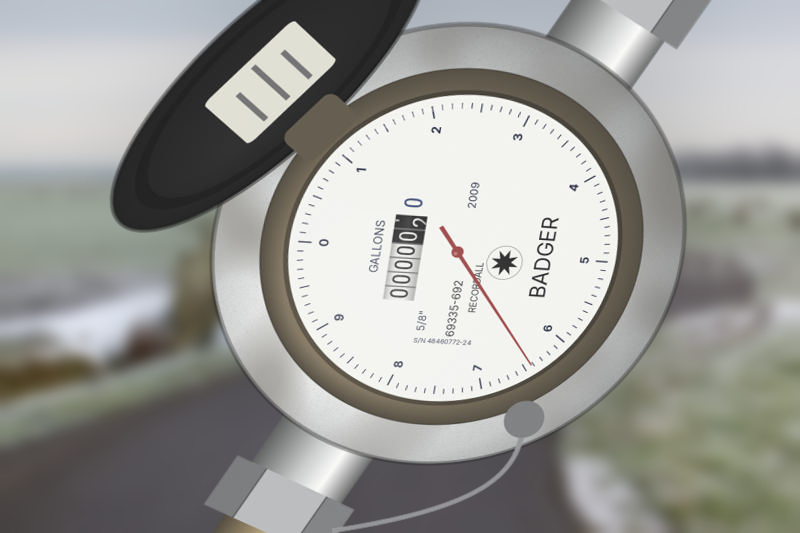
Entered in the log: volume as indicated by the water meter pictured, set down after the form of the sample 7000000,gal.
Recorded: 16.4,gal
